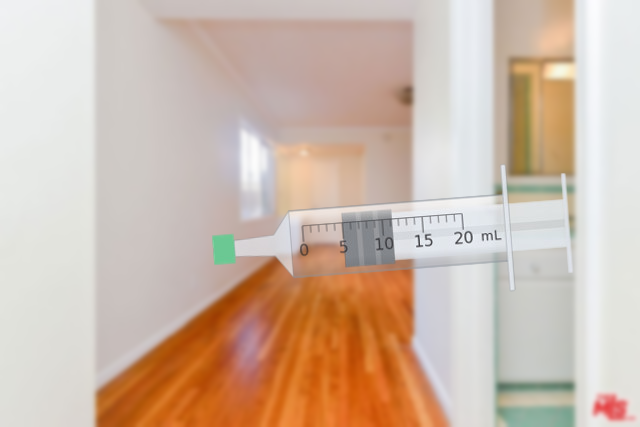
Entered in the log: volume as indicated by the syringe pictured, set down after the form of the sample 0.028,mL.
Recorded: 5,mL
